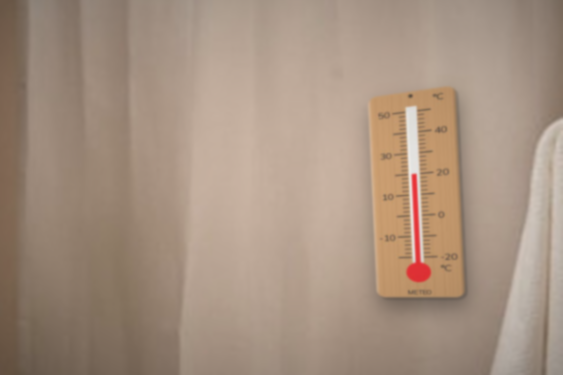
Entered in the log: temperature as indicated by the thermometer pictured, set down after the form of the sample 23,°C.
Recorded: 20,°C
